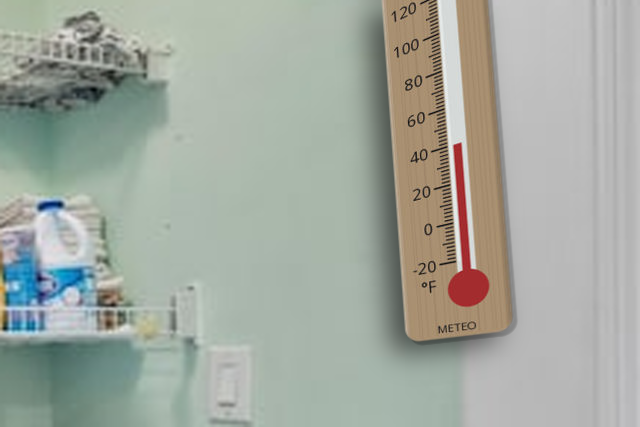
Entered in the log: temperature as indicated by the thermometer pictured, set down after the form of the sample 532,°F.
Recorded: 40,°F
